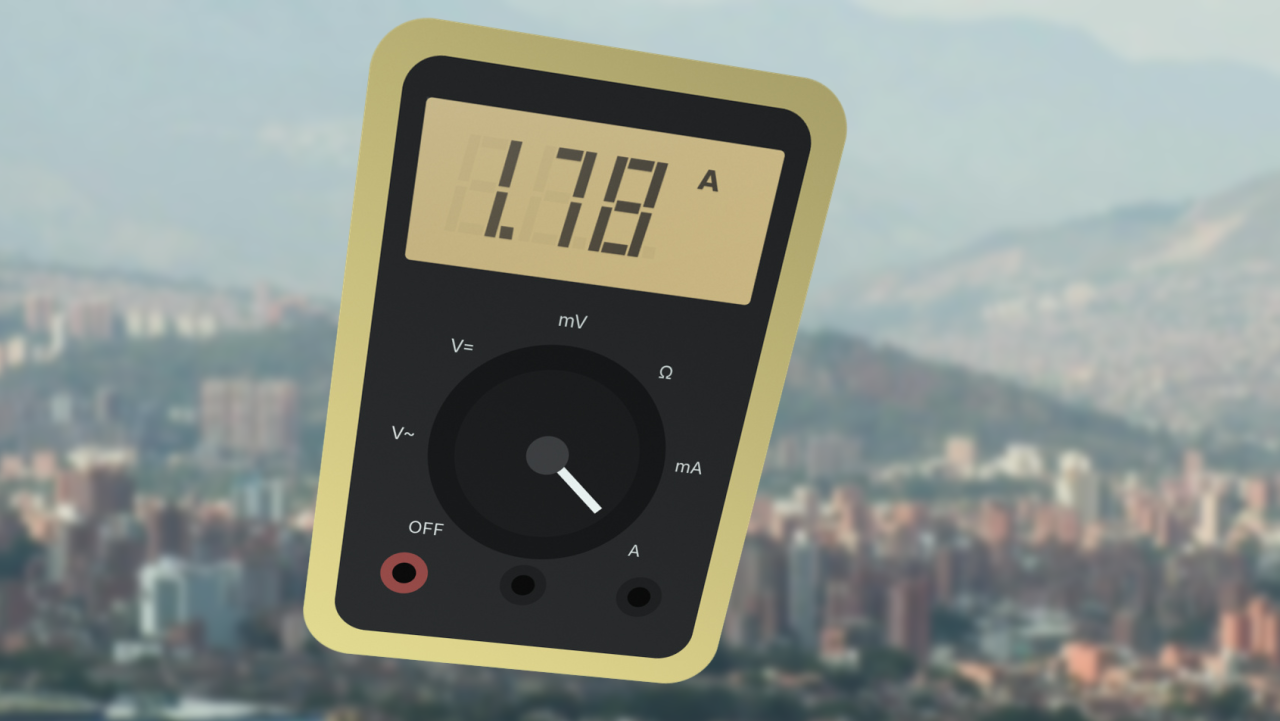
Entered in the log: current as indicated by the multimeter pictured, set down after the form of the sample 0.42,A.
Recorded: 1.78,A
